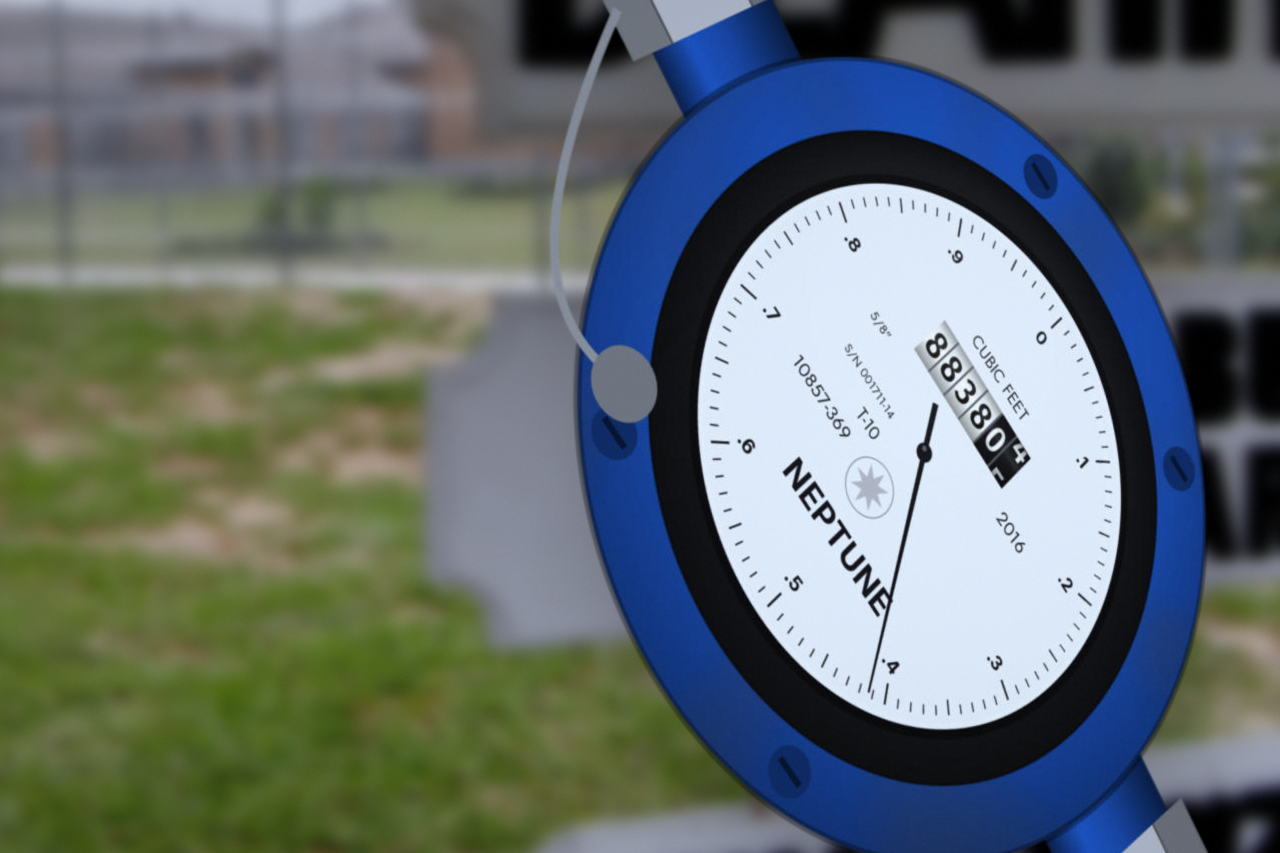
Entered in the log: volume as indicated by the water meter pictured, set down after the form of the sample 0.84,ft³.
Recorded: 883804.41,ft³
